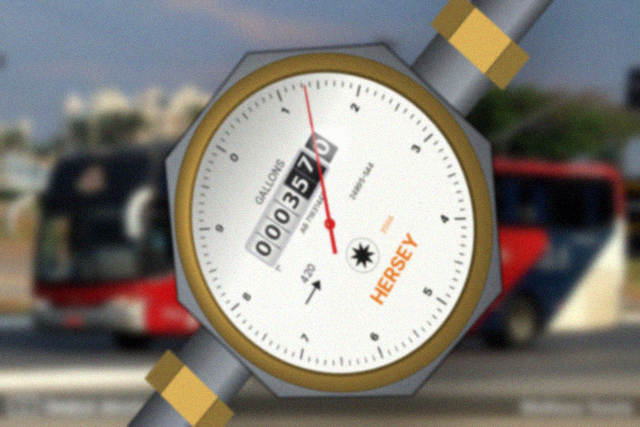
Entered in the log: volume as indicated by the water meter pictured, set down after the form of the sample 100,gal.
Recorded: 3571.3,gal
